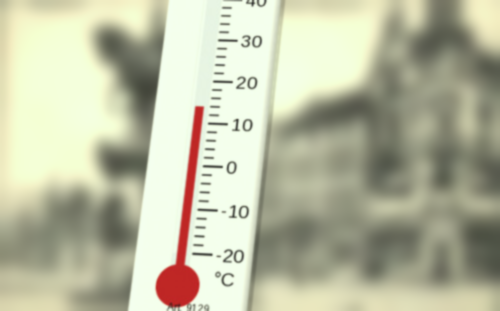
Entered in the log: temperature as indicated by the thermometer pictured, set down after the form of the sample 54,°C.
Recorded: 14,°C
